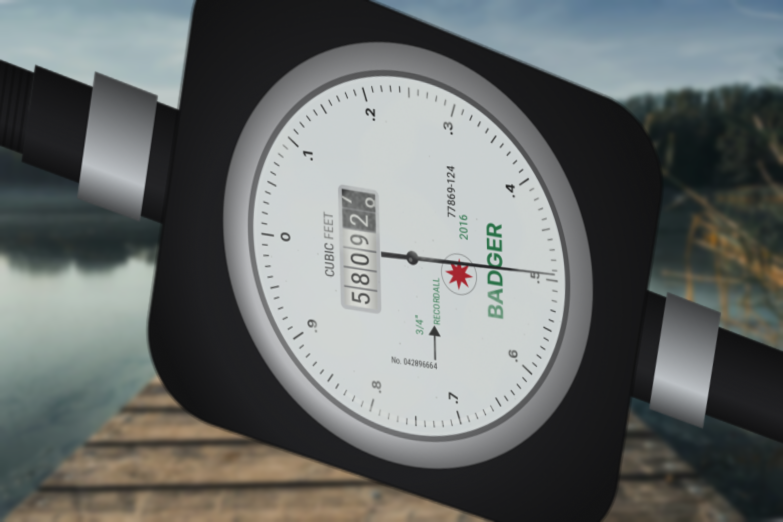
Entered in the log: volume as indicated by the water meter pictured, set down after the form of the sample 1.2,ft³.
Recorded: 580927.49,ft³
